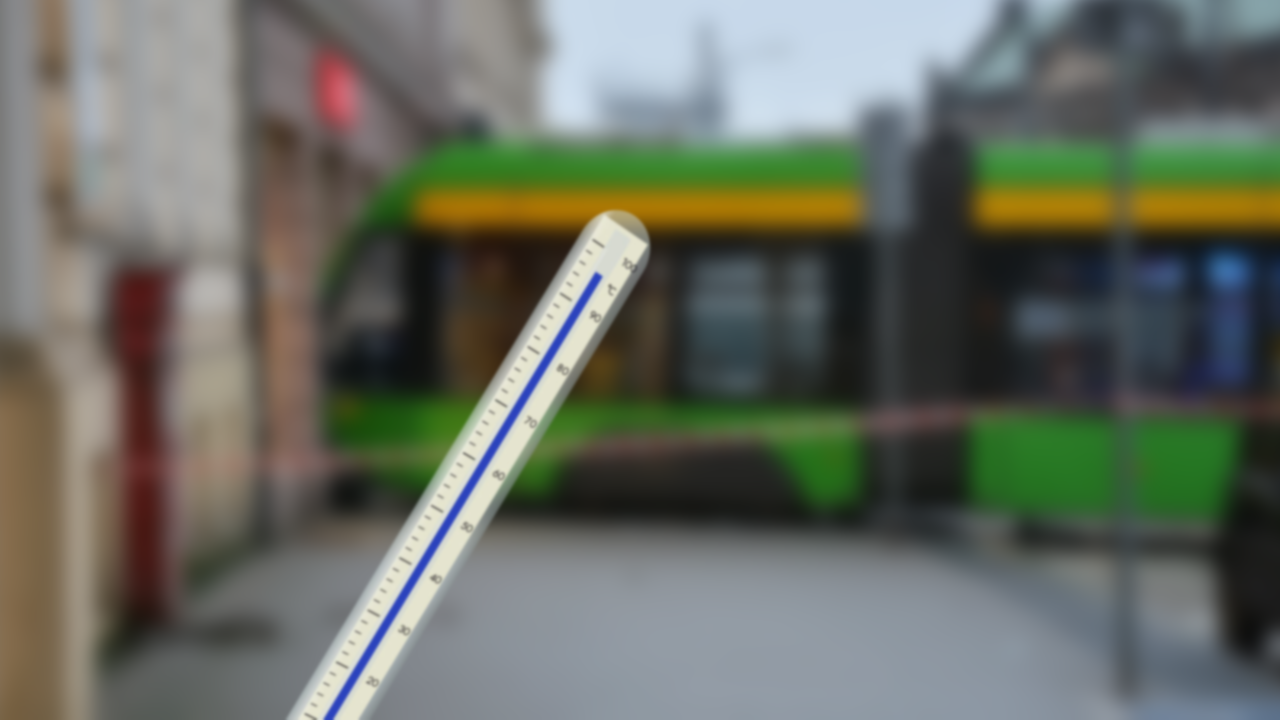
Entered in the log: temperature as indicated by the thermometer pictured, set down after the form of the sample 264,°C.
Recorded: 96,°C
